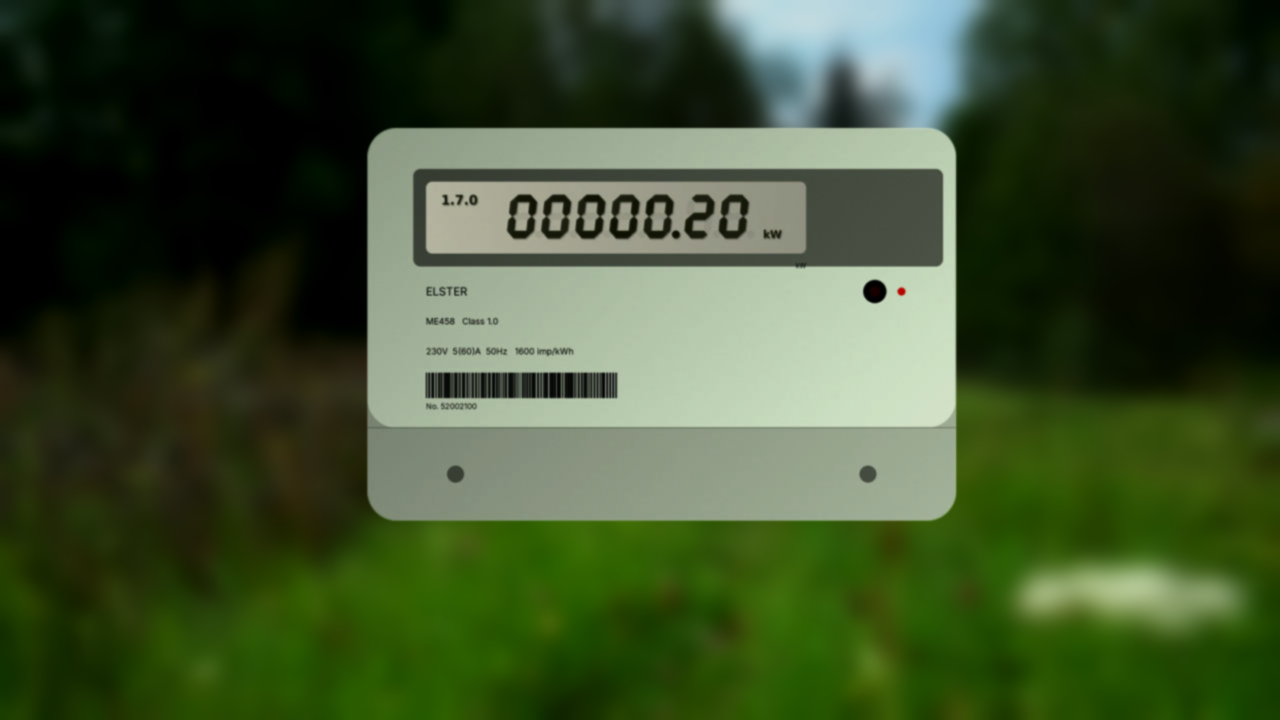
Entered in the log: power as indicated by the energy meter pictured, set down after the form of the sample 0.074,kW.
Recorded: 0.20,kW
